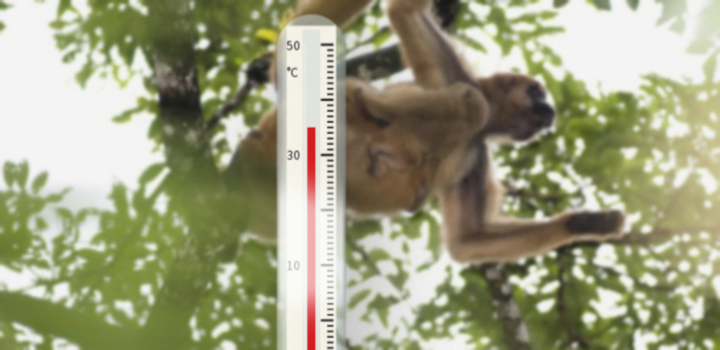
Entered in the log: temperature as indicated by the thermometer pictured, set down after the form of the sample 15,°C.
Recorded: 35,°C
